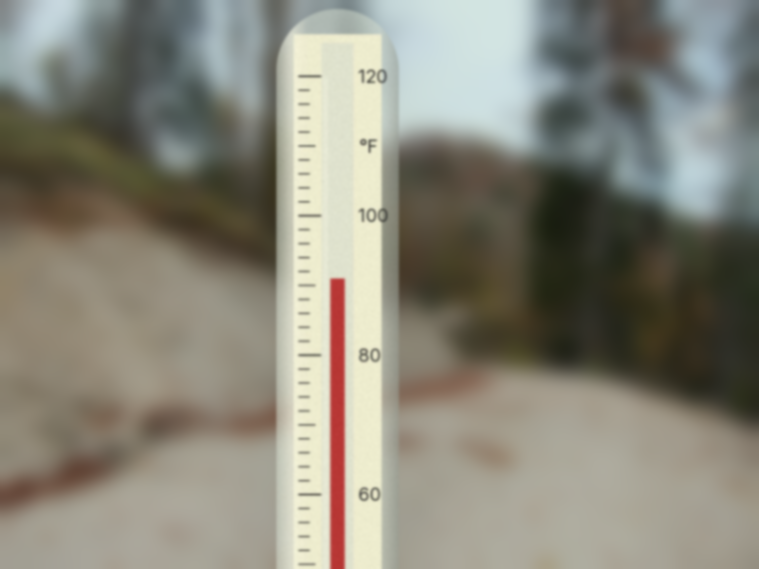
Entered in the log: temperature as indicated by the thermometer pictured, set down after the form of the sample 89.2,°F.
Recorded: 91,°F
